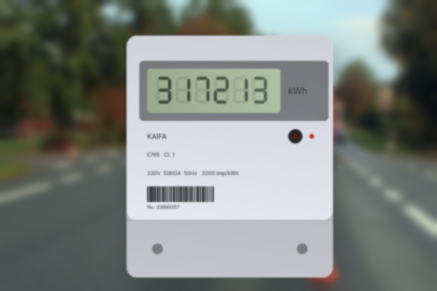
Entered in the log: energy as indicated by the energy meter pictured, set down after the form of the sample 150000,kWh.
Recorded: 317213,kWh
